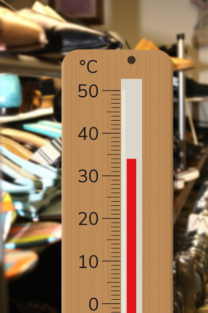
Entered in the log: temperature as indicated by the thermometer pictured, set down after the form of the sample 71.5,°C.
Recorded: 34,°C
